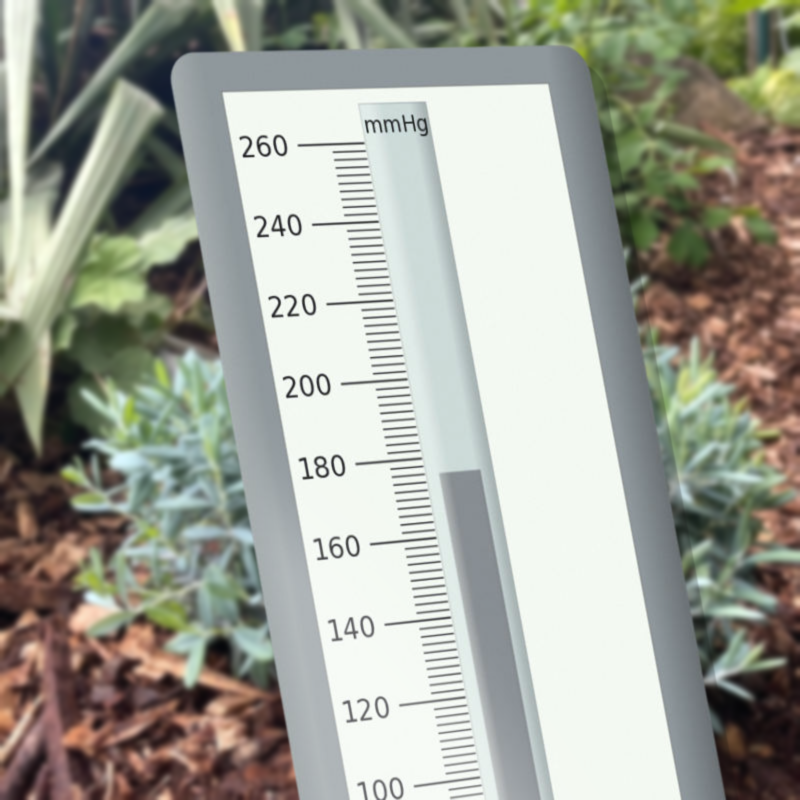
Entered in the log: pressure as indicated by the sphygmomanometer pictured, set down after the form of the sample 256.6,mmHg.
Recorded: 176,mmHg
